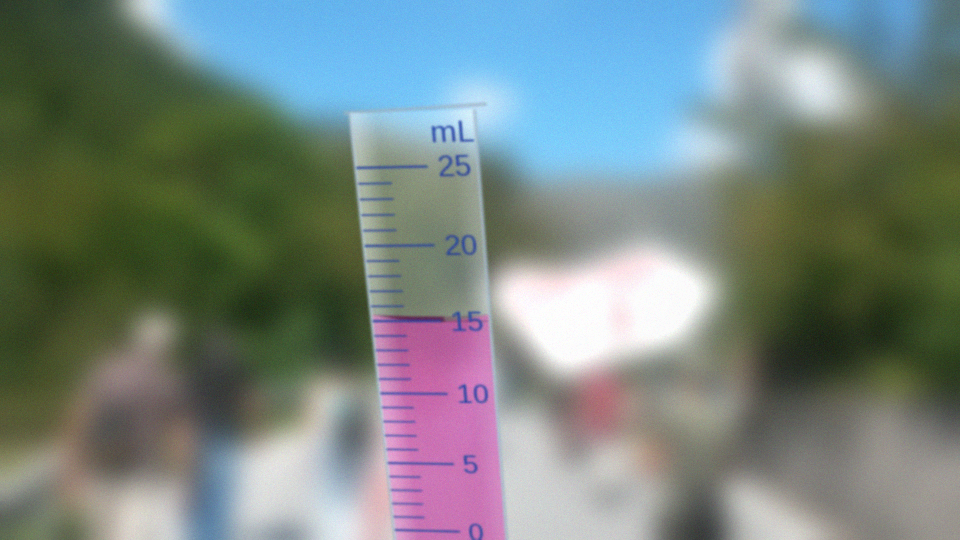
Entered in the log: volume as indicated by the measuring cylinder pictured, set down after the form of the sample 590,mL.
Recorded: 15,mL
